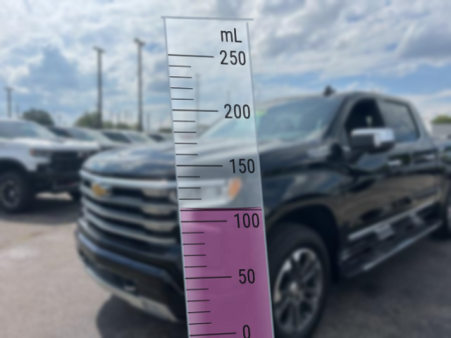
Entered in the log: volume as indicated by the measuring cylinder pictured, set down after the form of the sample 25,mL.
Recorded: 110,mL
